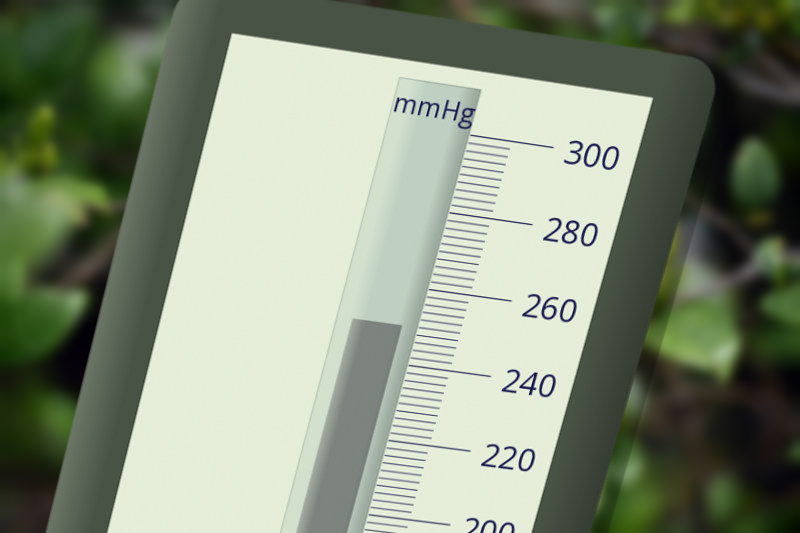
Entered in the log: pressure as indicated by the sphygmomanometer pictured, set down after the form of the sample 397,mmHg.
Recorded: 250,mmHg
